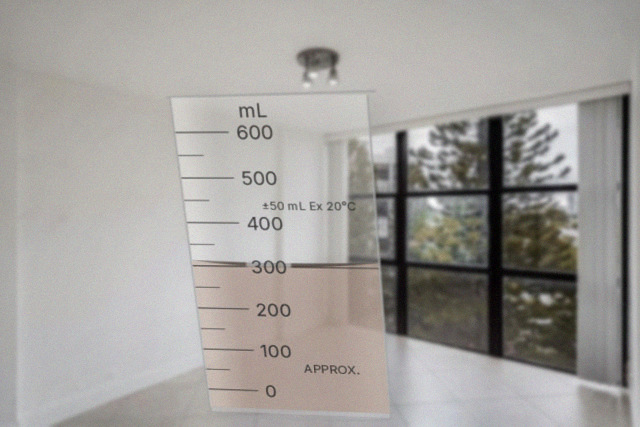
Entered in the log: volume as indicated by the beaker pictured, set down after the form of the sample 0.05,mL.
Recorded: 300,mL
